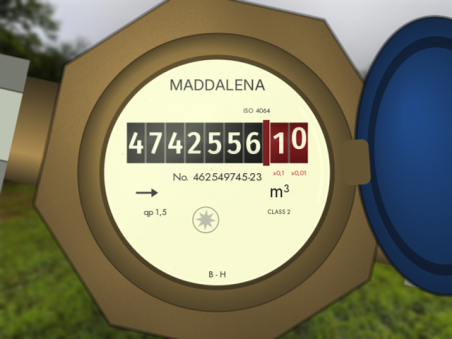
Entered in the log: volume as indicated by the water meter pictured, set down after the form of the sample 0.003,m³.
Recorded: 4742556.10,m³
